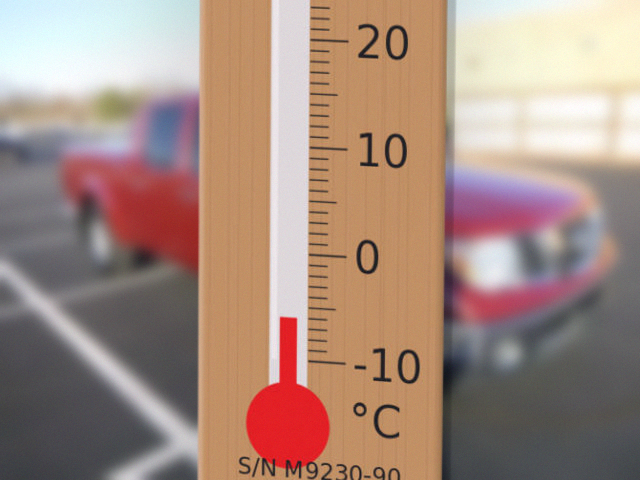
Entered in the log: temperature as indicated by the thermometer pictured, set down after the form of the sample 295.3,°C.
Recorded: -6,°C
